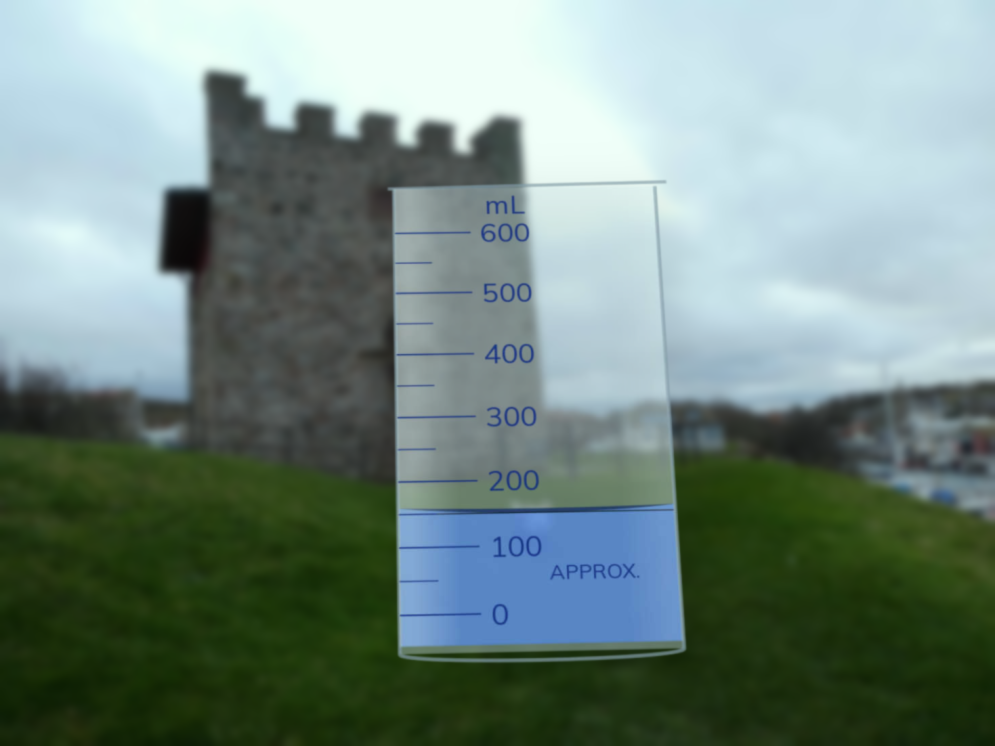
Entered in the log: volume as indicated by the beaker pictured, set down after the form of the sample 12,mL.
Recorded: 150,mL
